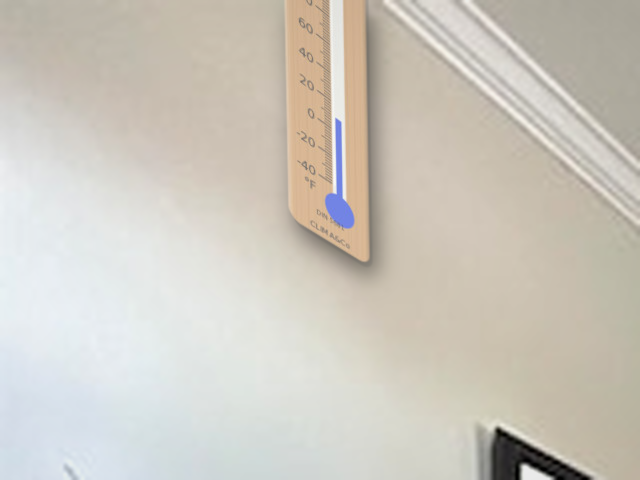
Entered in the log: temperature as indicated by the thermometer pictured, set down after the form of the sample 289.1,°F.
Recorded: 10,°F
